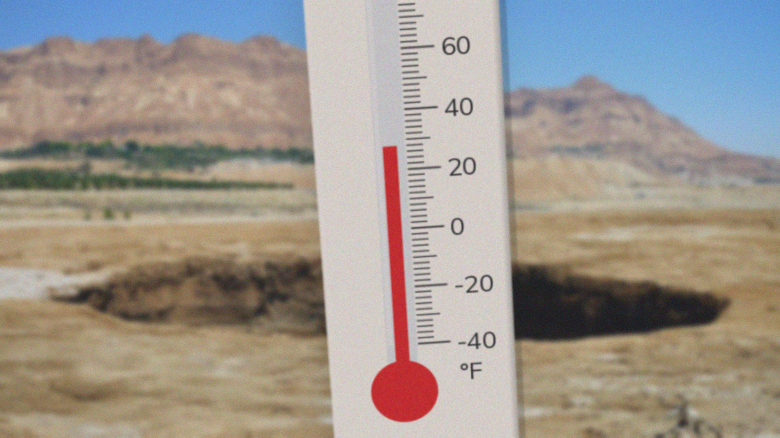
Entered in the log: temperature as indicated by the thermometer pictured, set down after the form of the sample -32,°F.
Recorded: 28,°F
